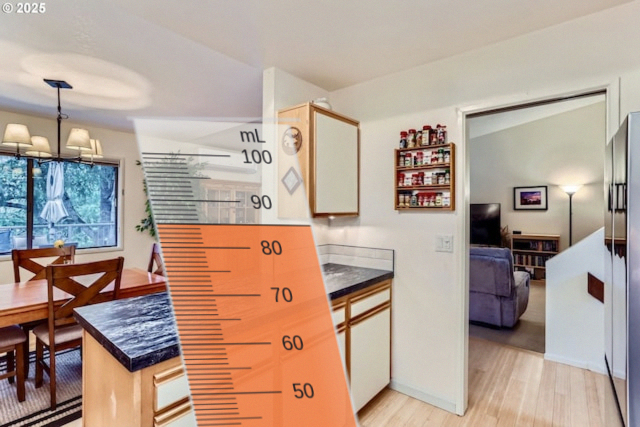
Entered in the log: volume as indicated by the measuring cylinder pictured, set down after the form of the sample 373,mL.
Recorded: 85,mL
